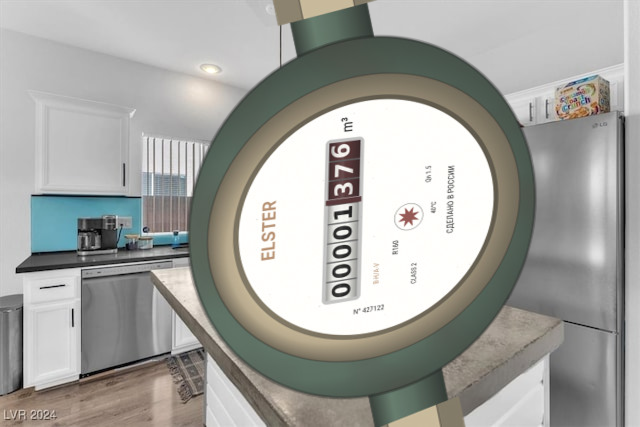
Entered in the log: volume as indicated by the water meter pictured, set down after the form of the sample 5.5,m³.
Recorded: 1.376,m³
